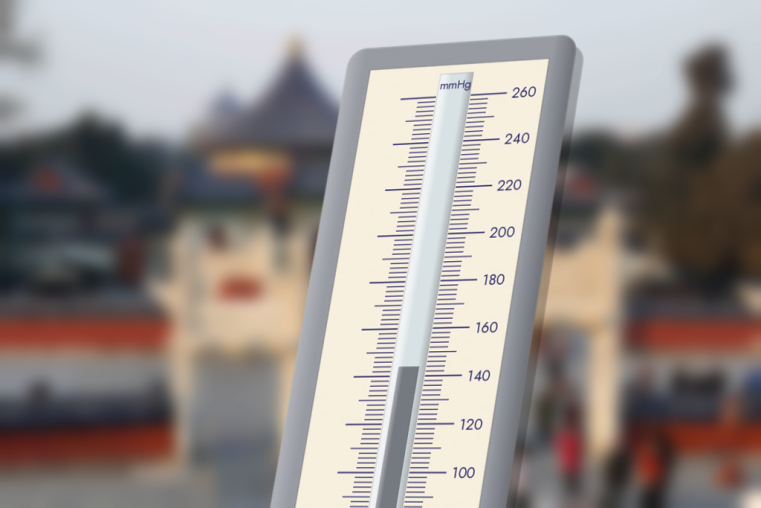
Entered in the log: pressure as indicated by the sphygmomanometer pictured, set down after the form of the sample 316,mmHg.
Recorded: 144,mmHg
